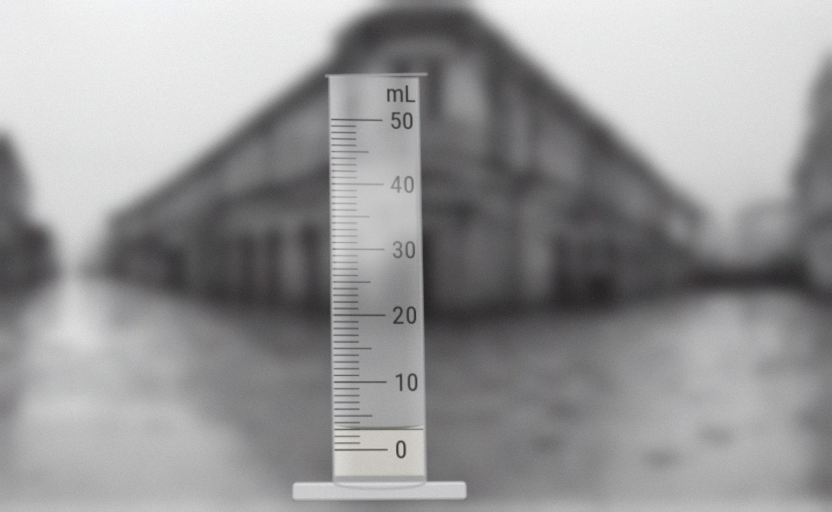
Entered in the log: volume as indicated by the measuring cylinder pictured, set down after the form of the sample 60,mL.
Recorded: 3,mL
